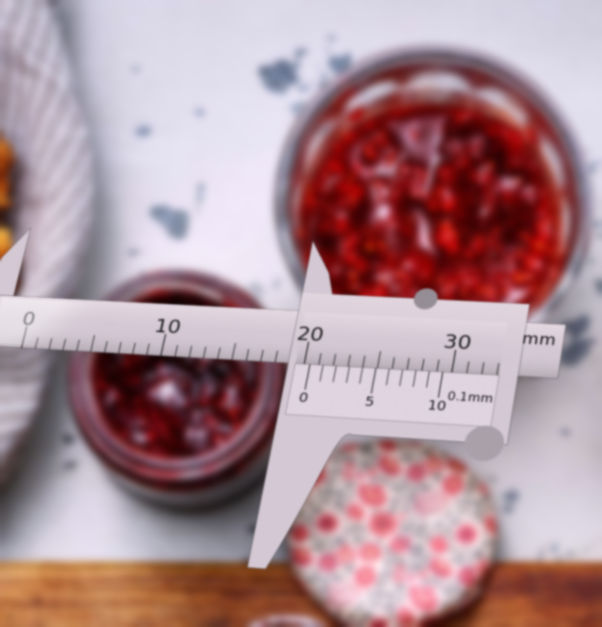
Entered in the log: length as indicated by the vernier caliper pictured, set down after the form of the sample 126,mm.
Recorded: 20.4,mm
